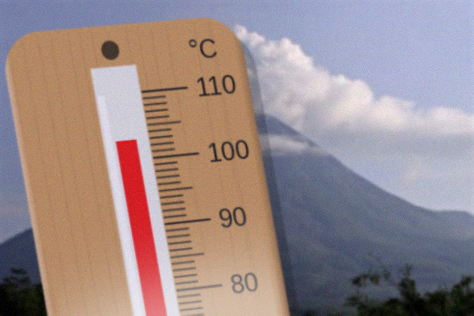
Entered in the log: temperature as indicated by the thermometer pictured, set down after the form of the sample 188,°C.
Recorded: 103,°C
